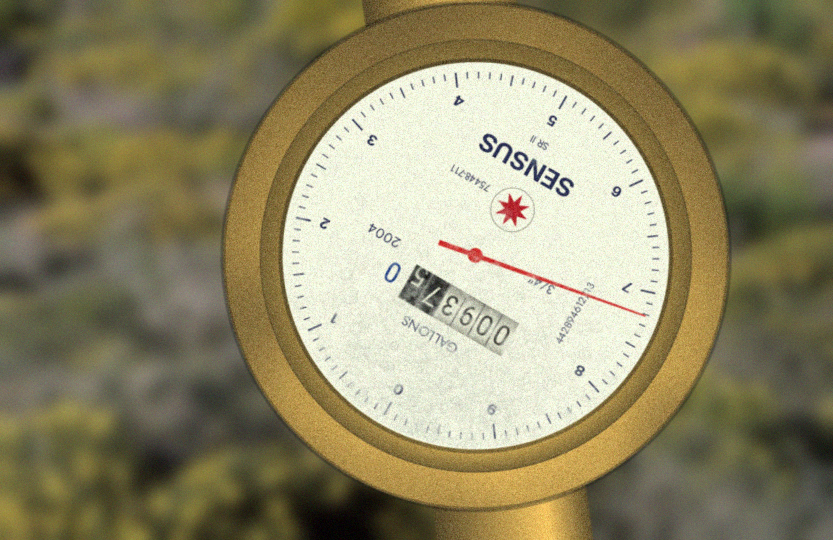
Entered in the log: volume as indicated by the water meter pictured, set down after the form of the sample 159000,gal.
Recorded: 93747.2,gal
